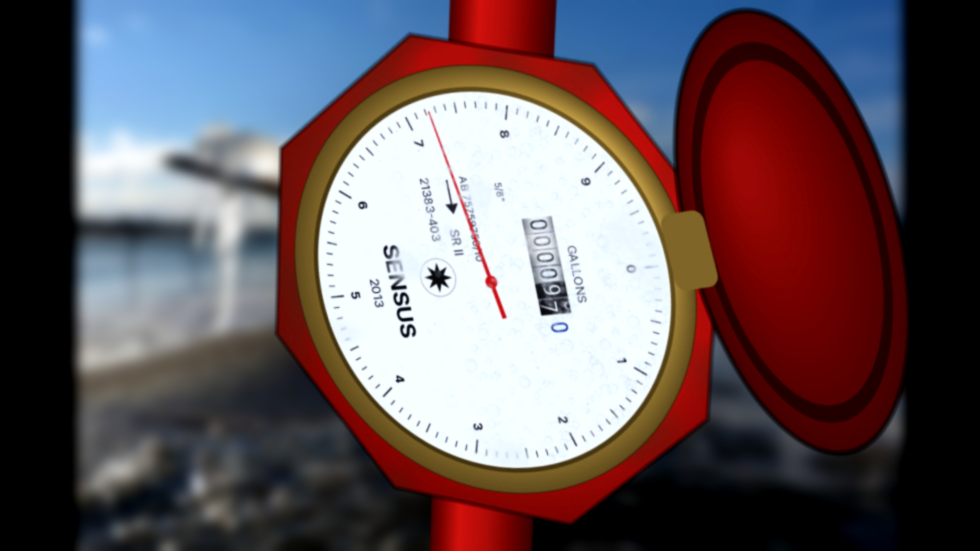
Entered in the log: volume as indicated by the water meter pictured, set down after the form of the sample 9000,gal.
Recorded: 967.2,gal
